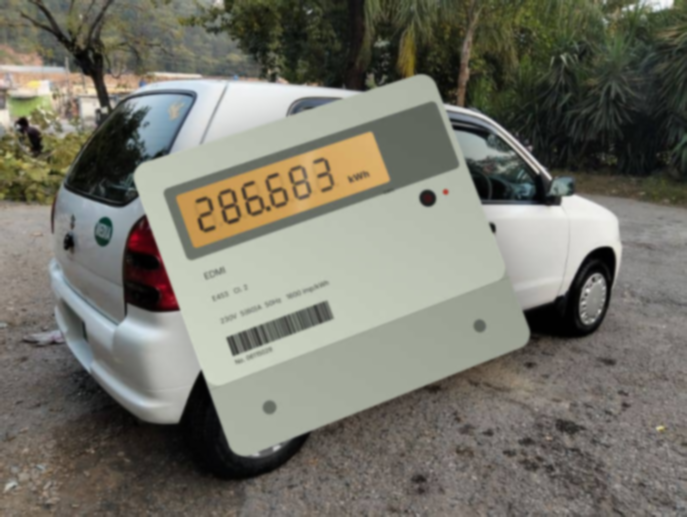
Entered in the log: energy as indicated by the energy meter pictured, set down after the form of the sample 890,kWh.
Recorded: 286.683,kWh
